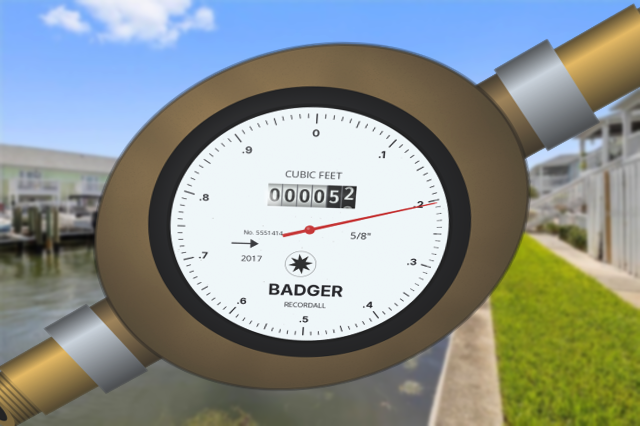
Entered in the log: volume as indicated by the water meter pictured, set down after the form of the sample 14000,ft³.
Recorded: 52.20,ft³
